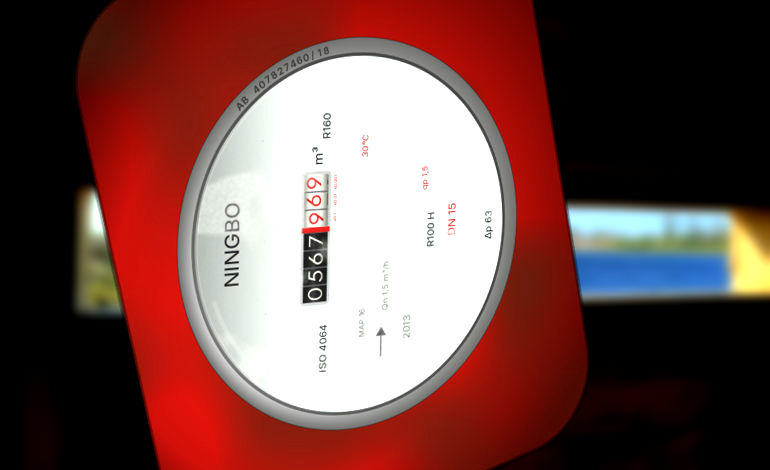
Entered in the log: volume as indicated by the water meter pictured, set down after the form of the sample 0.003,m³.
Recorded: 567.969,m³
